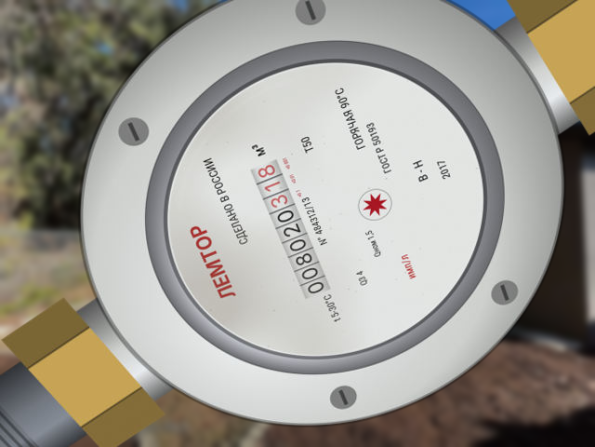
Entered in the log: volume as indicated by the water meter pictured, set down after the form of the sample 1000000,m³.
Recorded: 8020.318,m³
